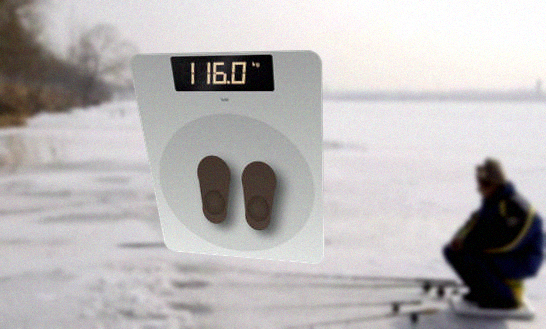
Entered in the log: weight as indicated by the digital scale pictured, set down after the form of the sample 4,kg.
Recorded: 116.0,kg
